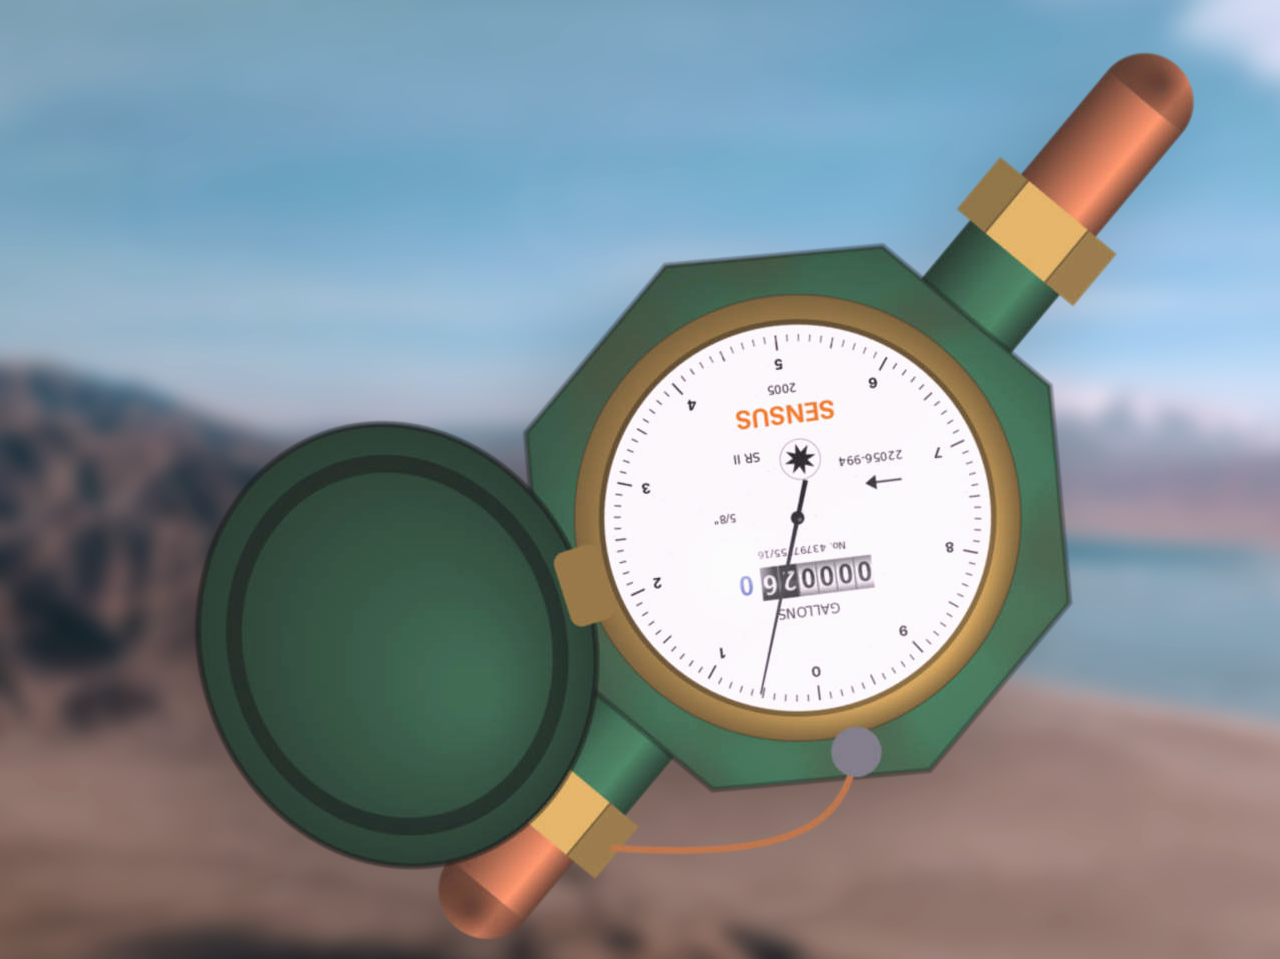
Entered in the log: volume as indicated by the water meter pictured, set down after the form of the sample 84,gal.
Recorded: 260.5,gal
